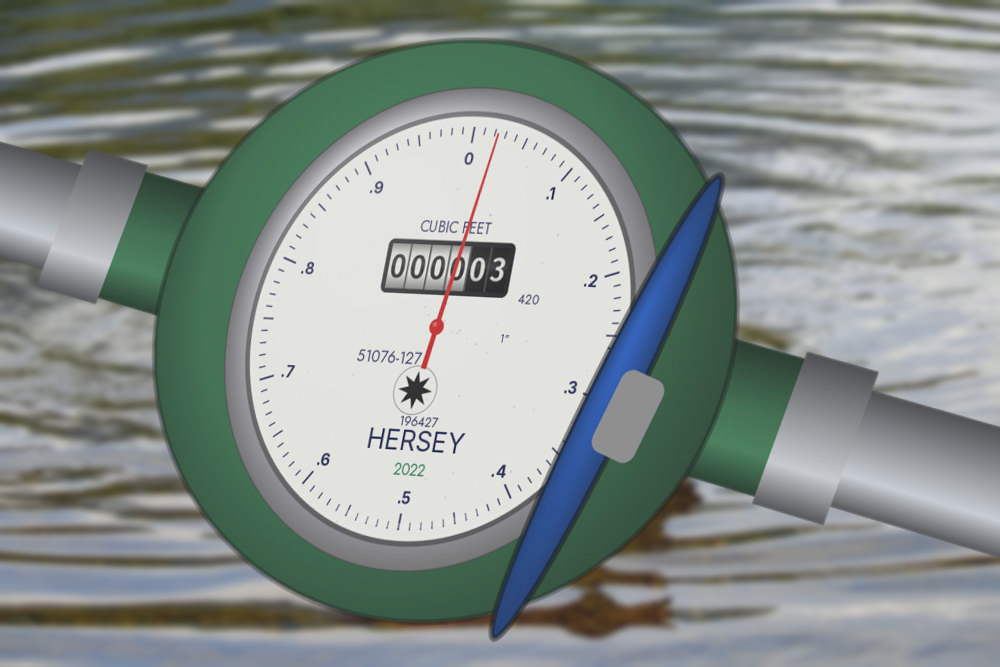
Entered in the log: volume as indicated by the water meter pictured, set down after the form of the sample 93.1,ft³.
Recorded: 3.02,ft³
